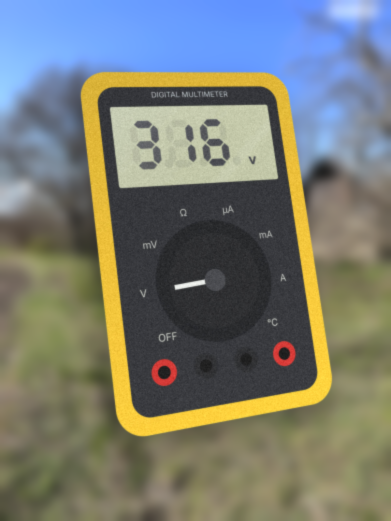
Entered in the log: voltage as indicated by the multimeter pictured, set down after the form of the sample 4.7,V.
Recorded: 316,V
